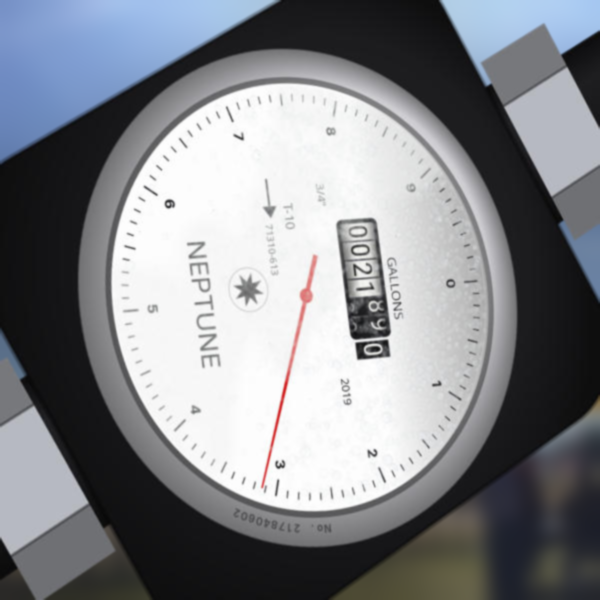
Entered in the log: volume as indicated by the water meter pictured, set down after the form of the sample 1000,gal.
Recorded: 21893.1,gal
